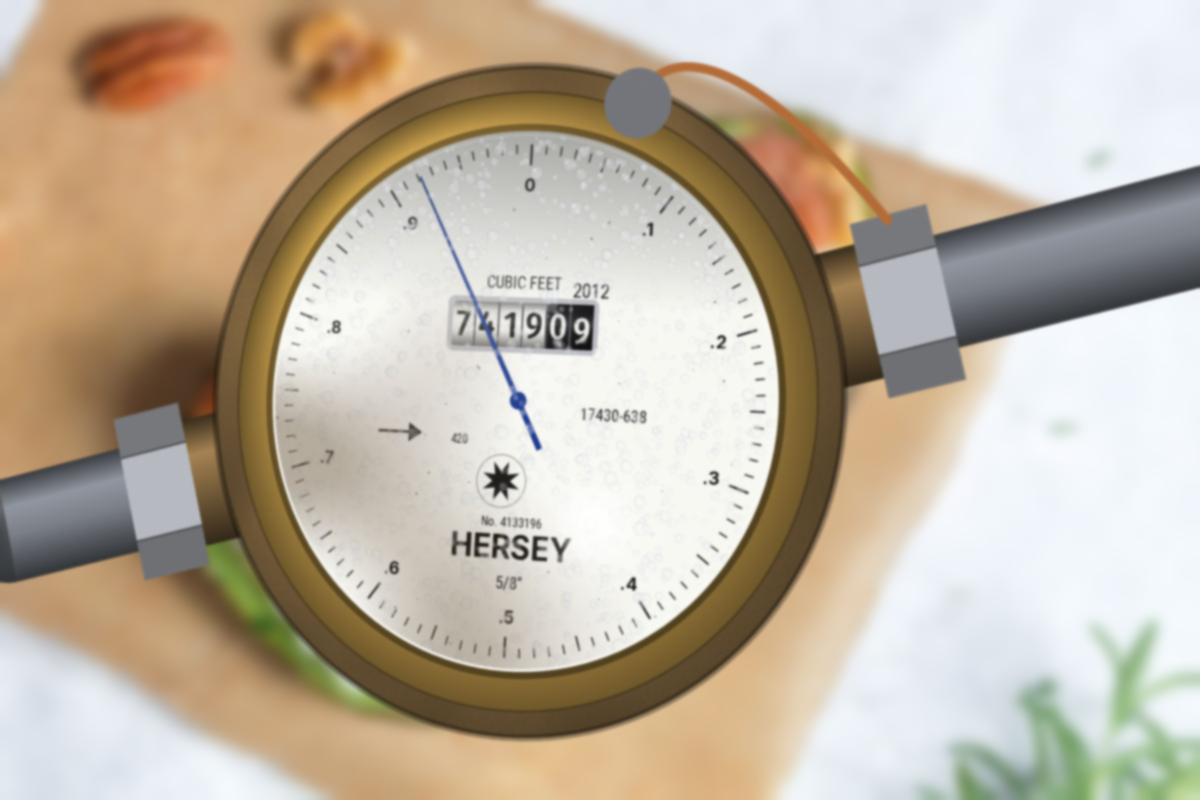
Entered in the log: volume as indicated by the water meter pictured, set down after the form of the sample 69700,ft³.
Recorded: 741908.92,ft³
